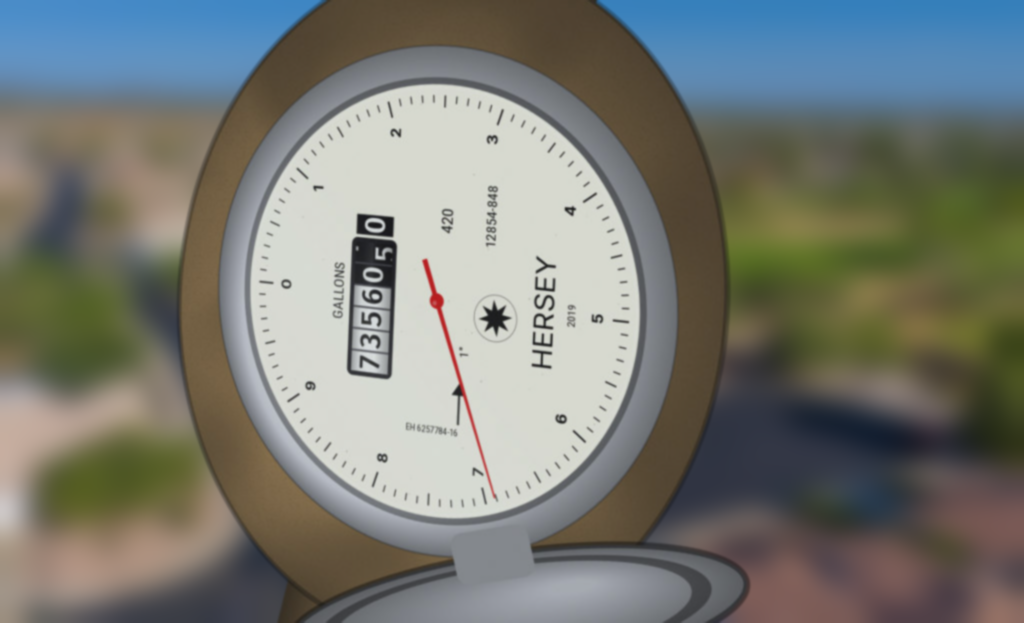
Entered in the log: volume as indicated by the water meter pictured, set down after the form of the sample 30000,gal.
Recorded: 7356046.9,gal
